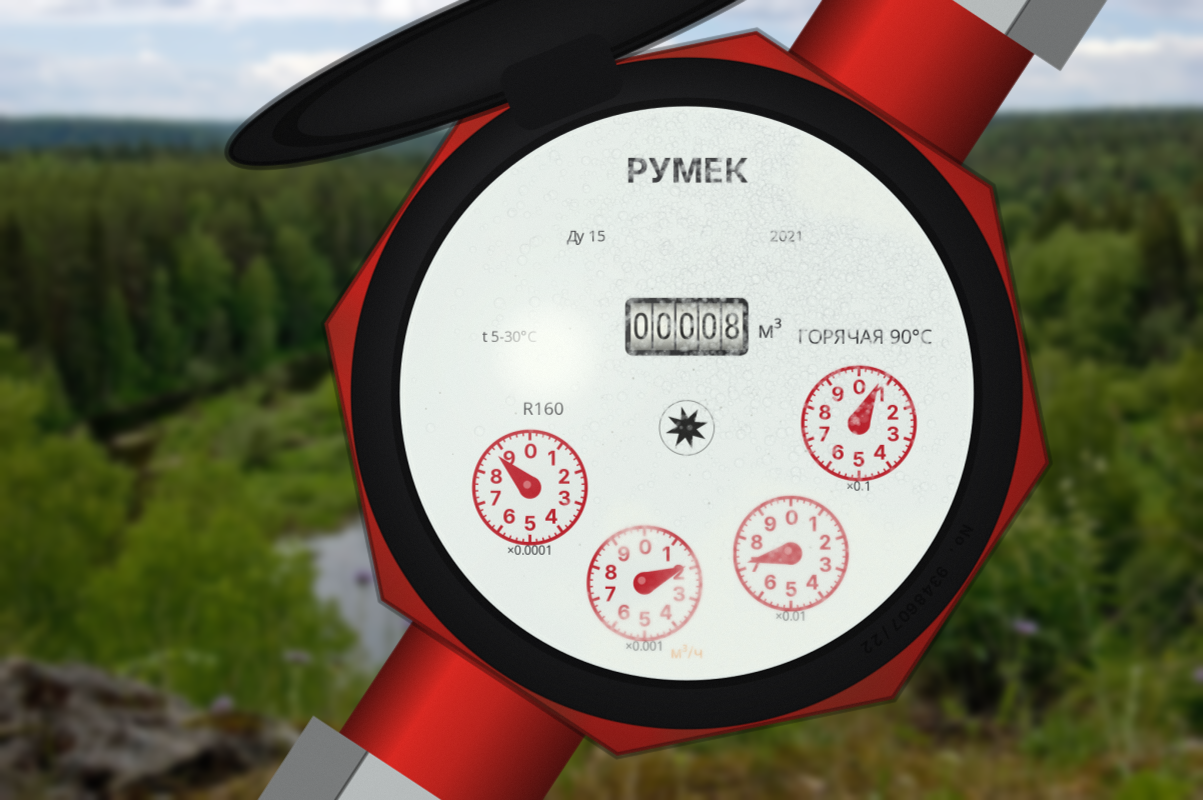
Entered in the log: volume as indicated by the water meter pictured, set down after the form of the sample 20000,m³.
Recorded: 8.0718,m³
